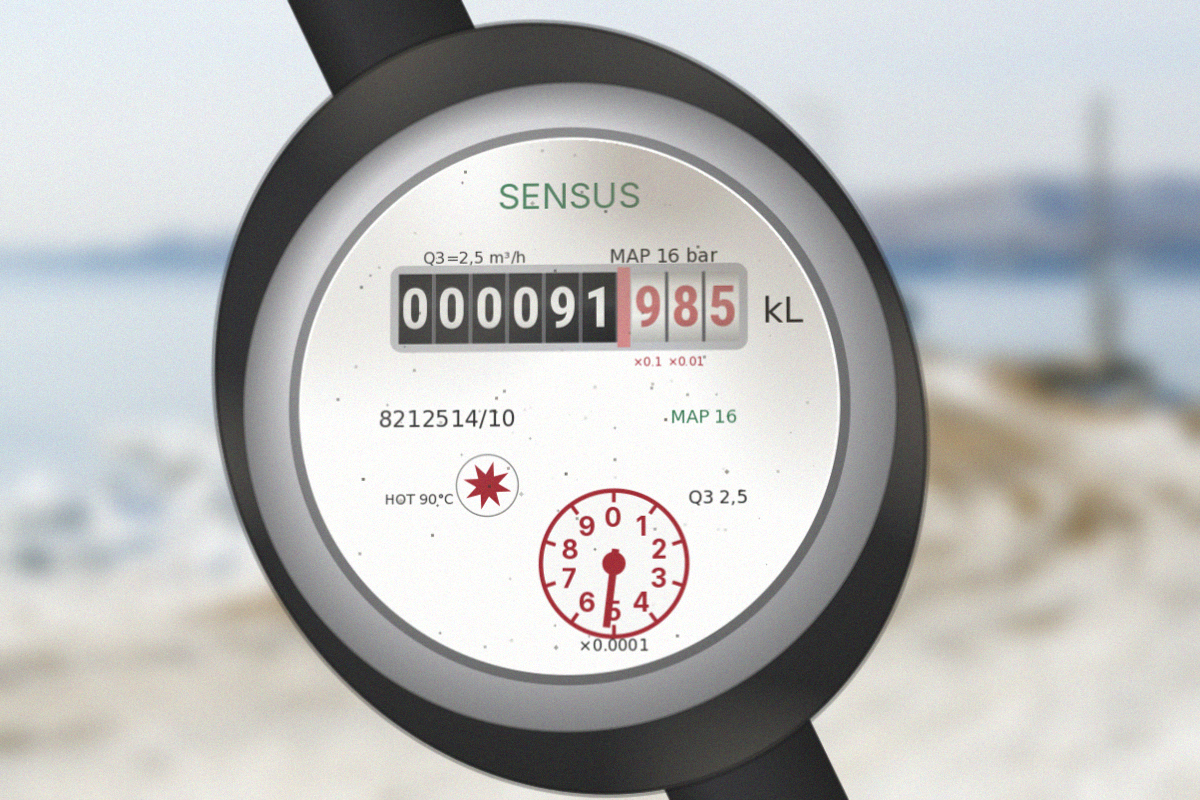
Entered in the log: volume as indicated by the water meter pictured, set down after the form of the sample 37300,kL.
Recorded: 91.9855,kL
